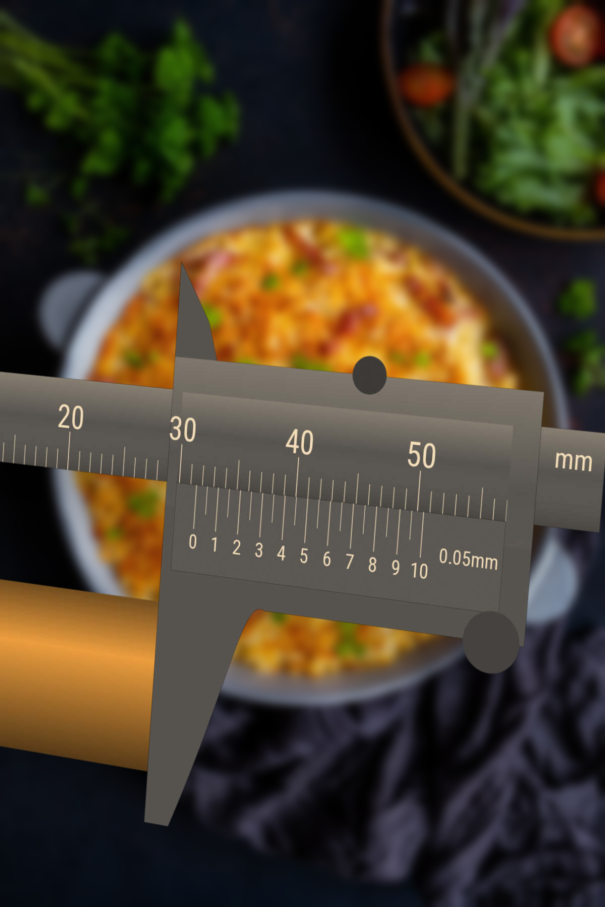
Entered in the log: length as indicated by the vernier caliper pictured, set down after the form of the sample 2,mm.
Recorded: 31.5,mm
